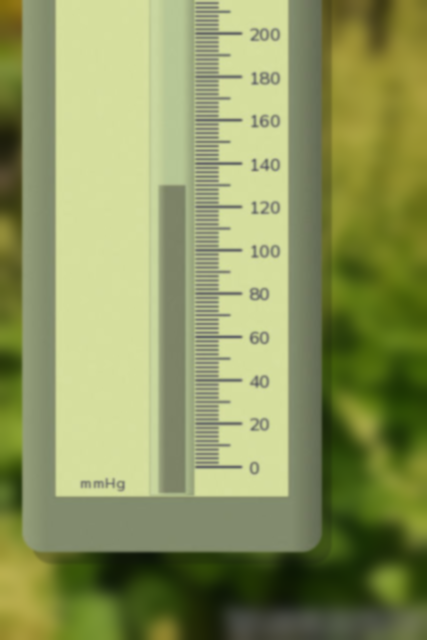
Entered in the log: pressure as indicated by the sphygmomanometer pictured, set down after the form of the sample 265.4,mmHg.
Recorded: 130,mmHg
